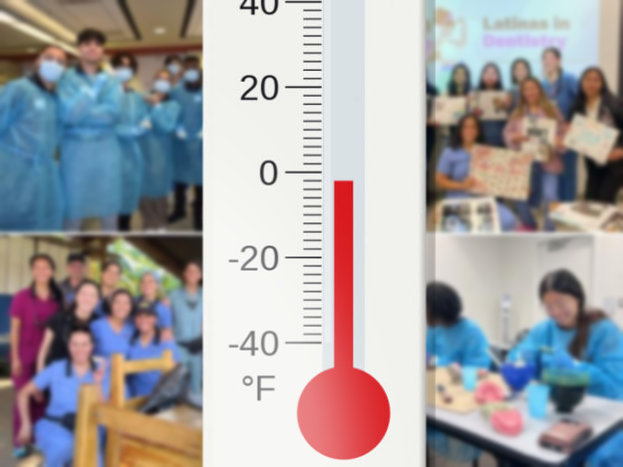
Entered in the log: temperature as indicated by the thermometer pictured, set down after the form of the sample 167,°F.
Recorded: -2,°F
